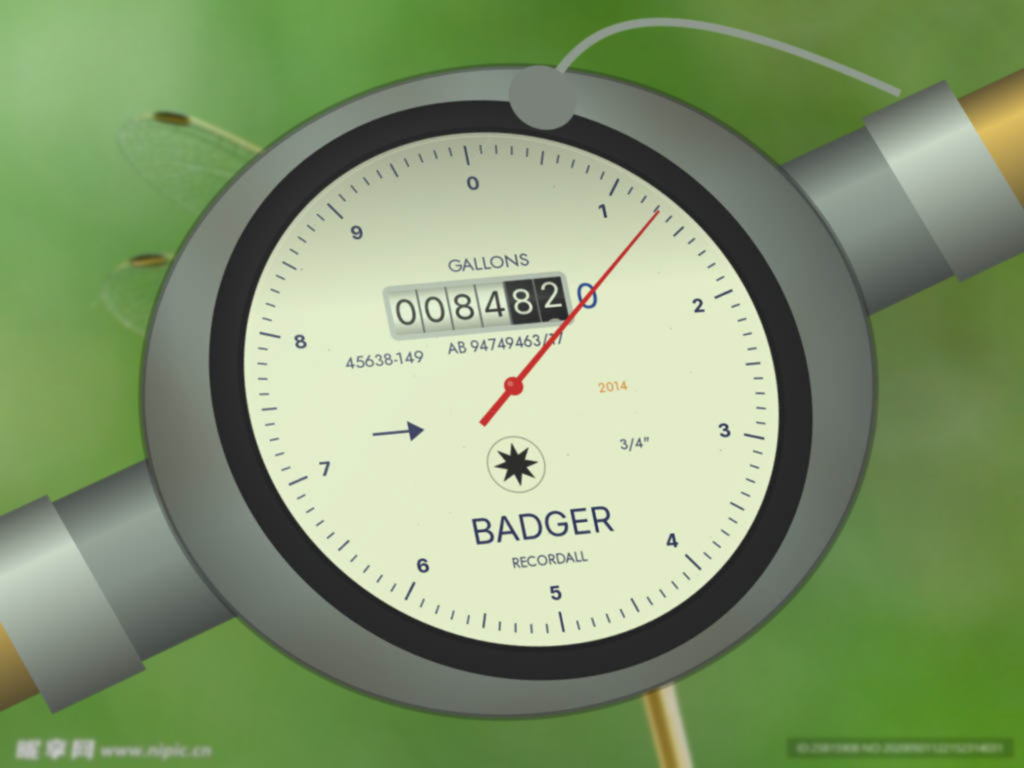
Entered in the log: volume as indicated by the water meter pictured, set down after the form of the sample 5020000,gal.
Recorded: 84821.3,gal
